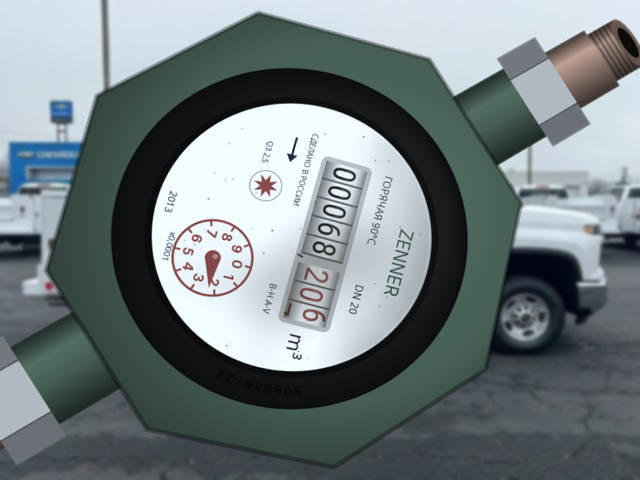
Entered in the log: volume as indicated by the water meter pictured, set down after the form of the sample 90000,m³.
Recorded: 68.2062,m³
